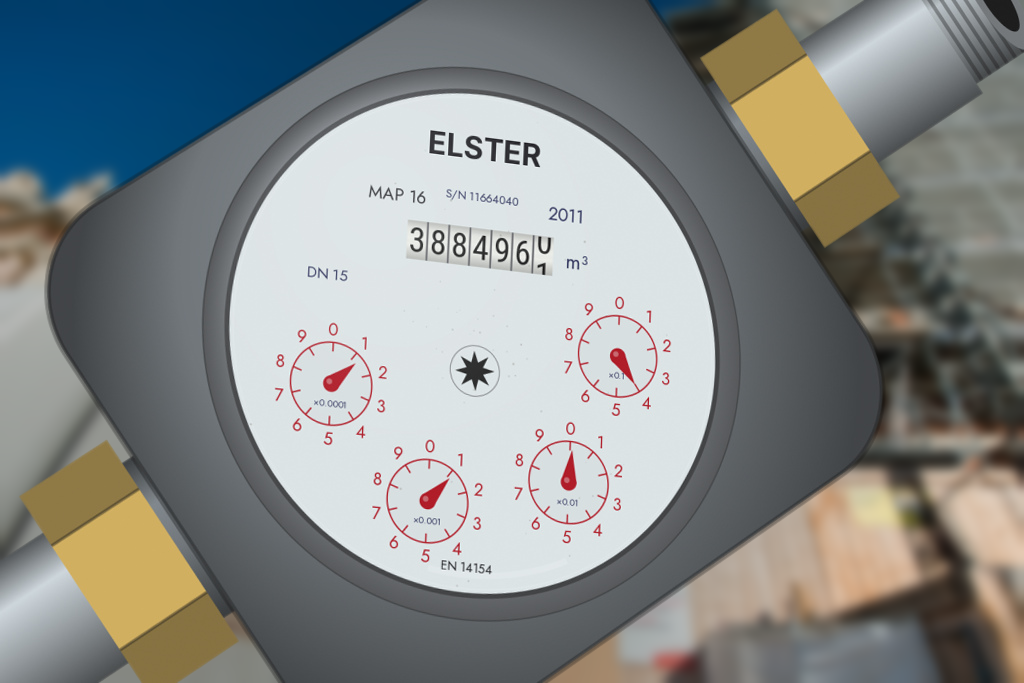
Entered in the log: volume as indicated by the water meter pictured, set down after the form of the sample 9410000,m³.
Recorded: 3884960.4011,m³
